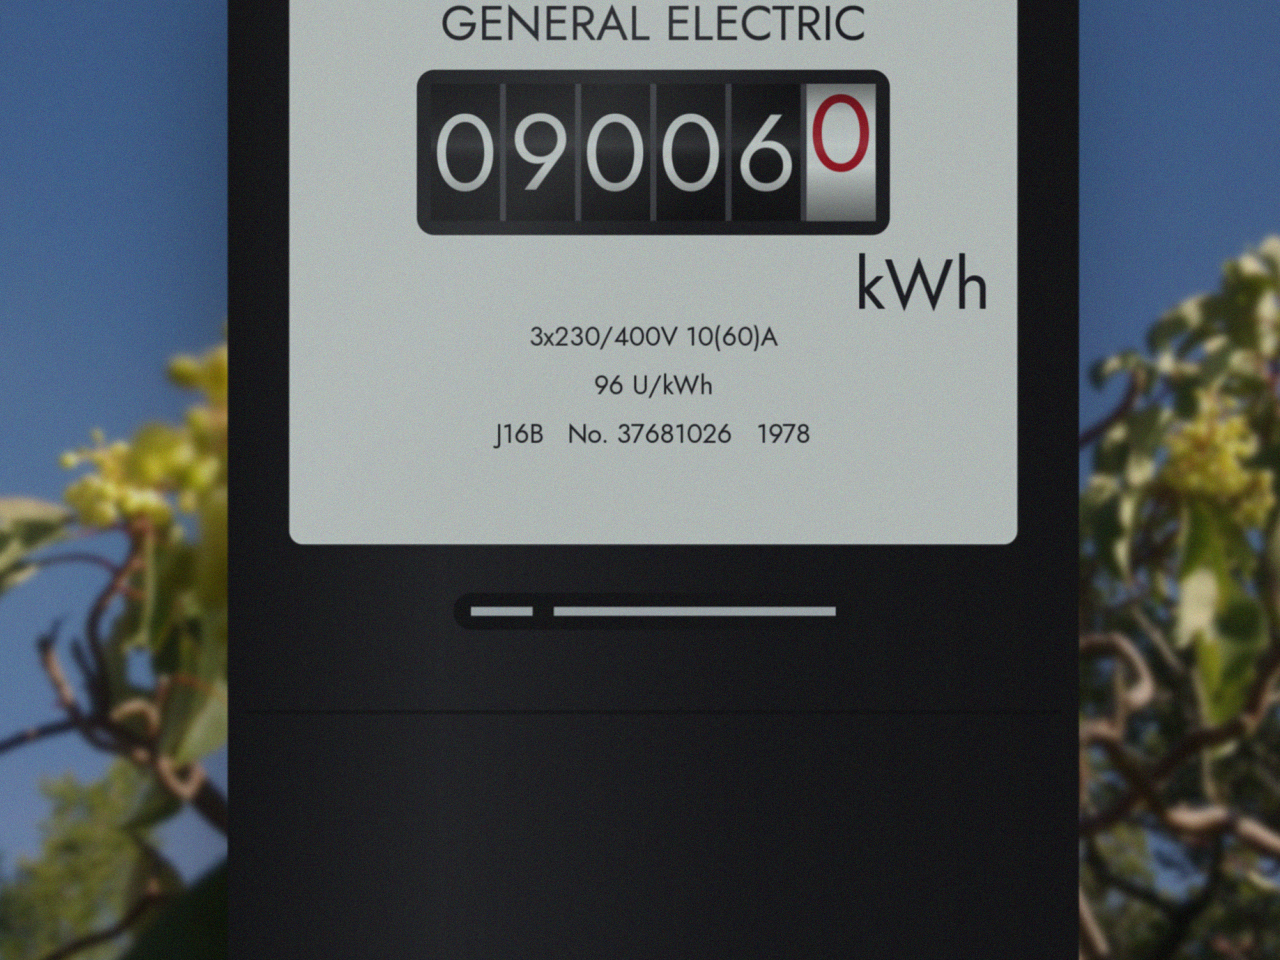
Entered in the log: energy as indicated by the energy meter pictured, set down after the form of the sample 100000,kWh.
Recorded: 9006.0,kWh
